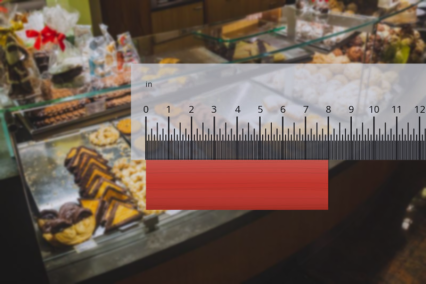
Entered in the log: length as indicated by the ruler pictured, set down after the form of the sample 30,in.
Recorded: 8,in
